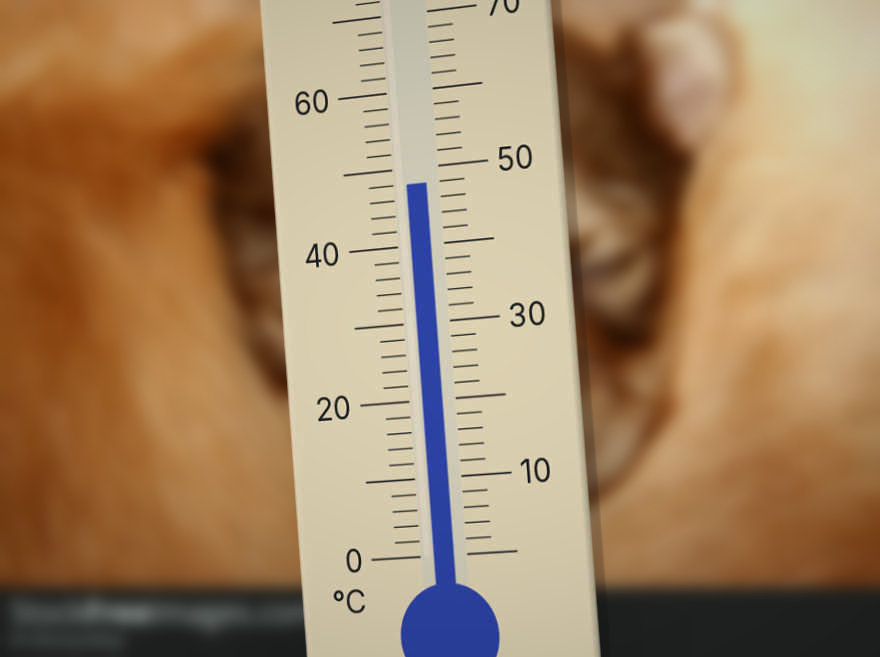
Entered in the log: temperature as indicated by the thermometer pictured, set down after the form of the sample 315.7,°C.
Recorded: 48,°C
